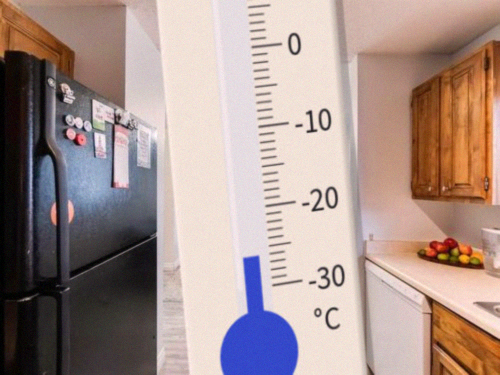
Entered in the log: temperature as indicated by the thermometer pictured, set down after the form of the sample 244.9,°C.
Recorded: -26,°C
